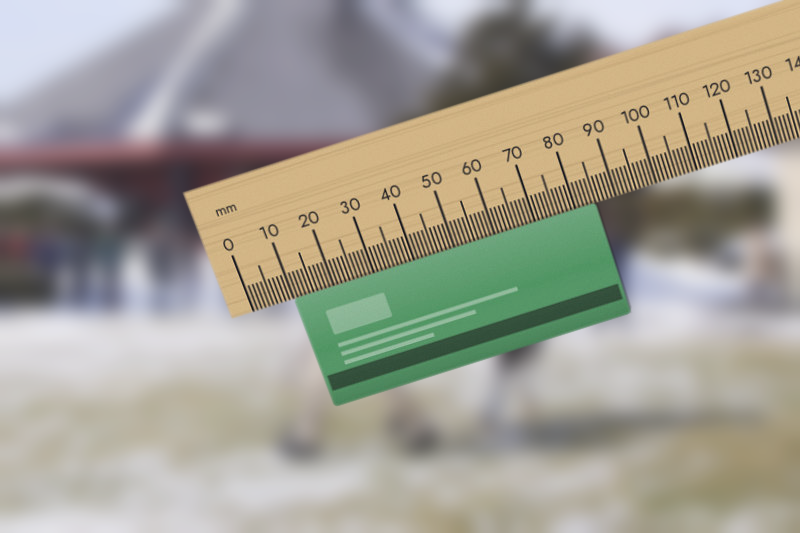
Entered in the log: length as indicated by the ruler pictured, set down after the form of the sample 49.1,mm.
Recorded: 75,mm
